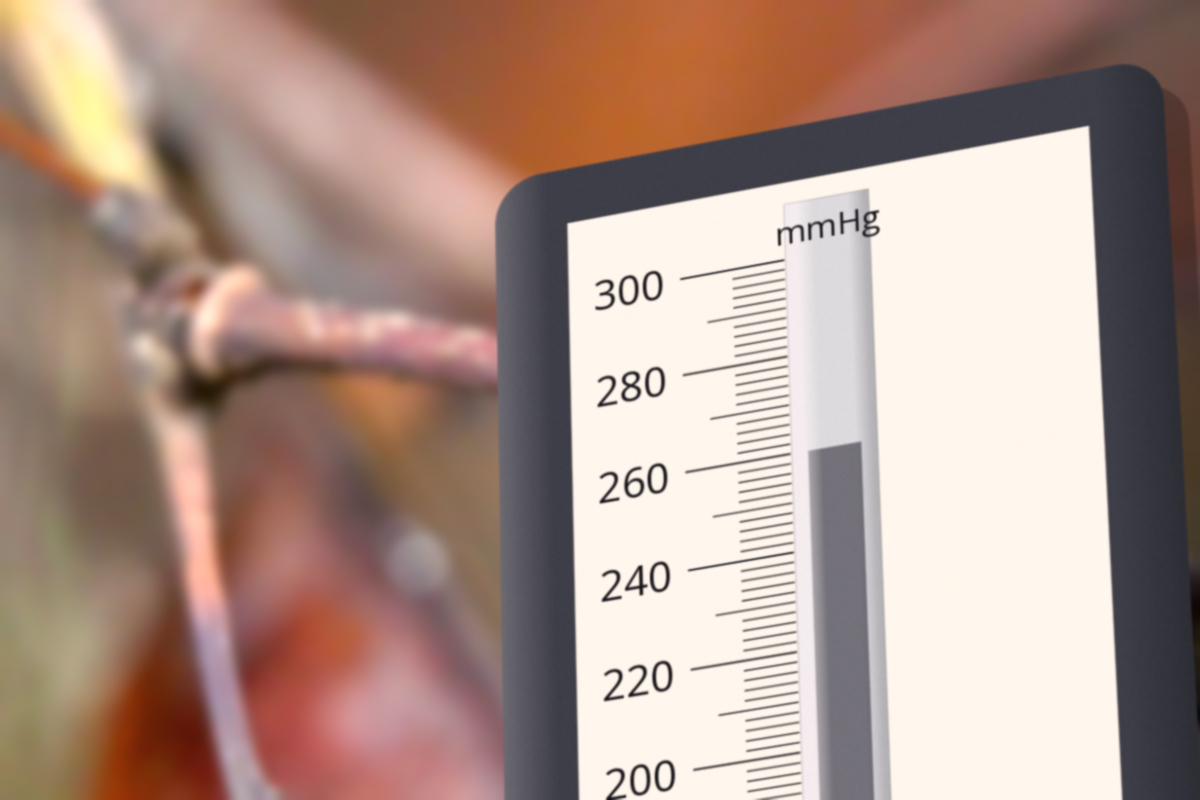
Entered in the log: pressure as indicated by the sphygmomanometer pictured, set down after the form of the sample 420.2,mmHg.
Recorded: 260,mmHg
